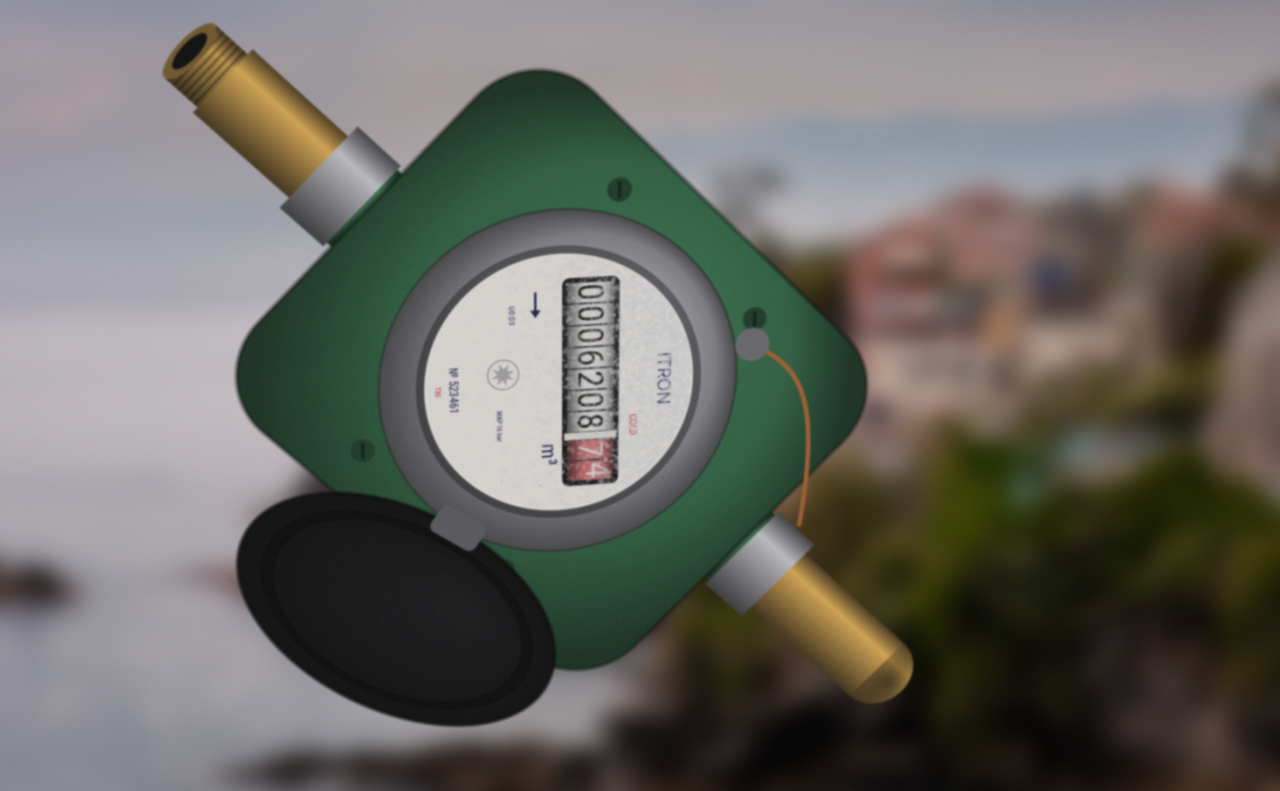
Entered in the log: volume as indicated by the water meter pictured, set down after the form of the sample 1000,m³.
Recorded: 6208.74,m³
